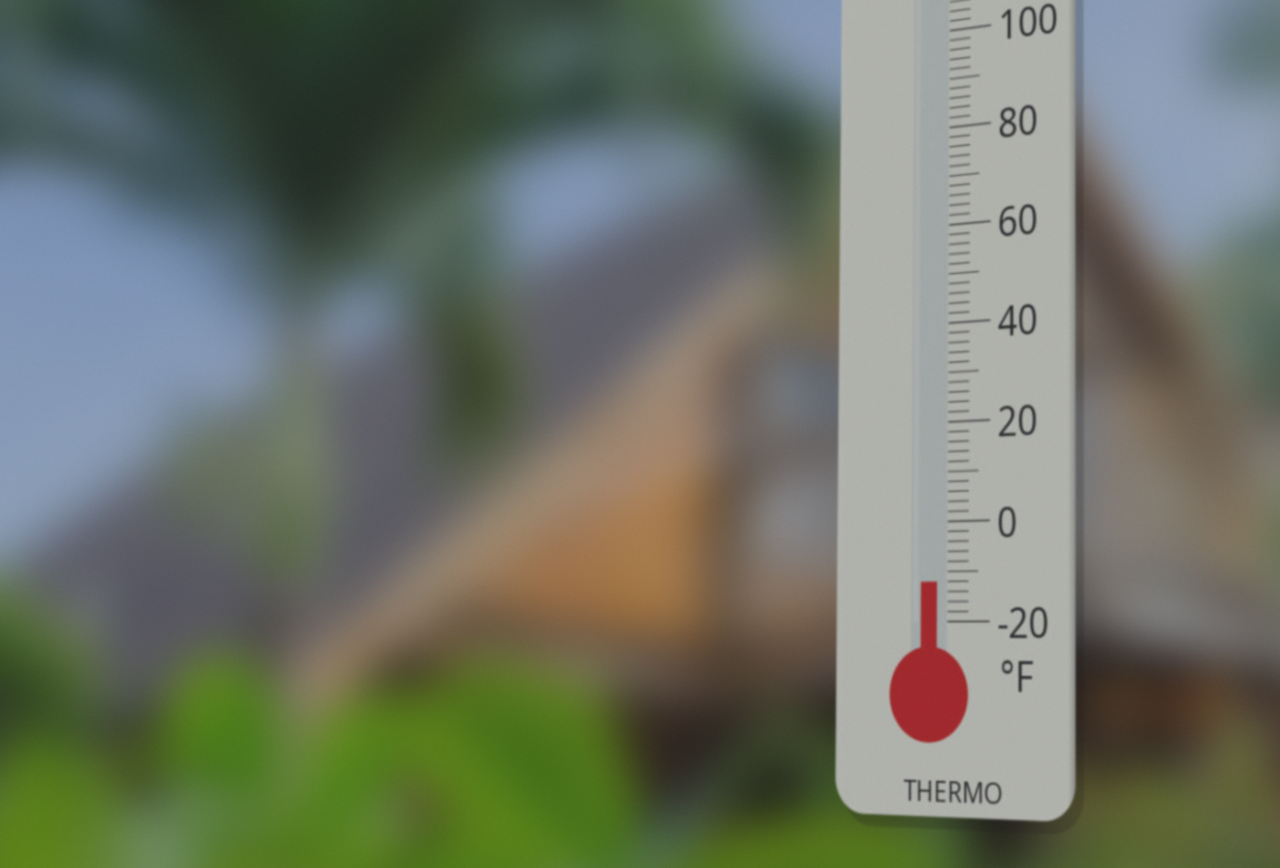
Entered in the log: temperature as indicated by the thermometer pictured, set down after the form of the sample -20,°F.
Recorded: -12,°F
